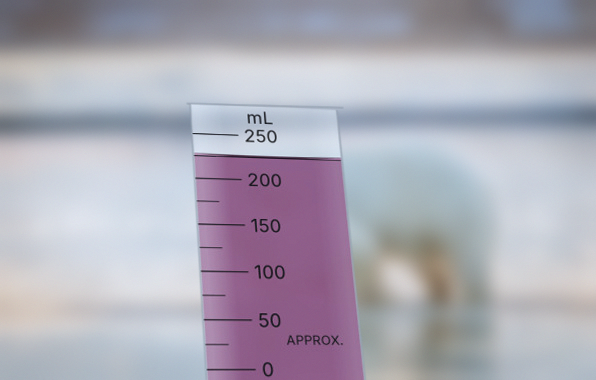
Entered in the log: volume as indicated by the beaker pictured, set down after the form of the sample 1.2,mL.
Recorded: 225,mL
